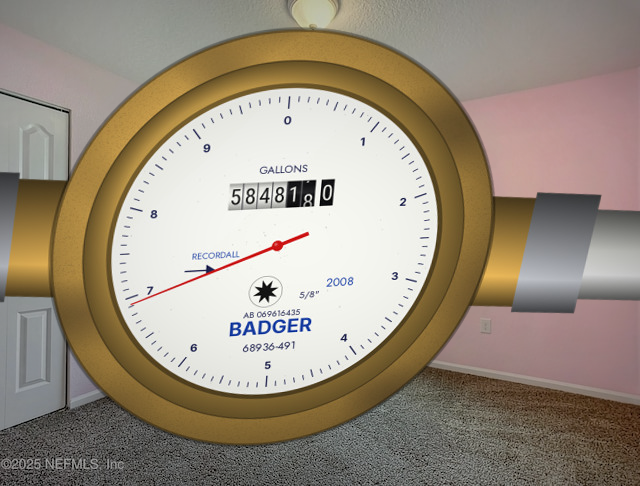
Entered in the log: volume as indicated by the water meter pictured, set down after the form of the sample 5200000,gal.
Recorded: 5848176.9,gal
